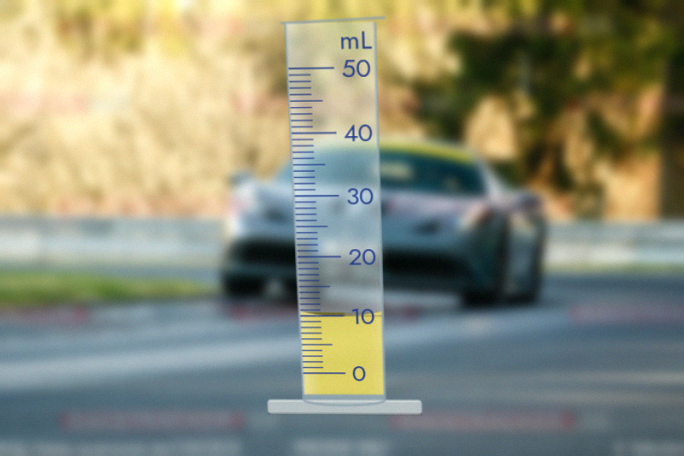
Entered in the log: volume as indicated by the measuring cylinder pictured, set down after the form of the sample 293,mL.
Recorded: 10,mL
